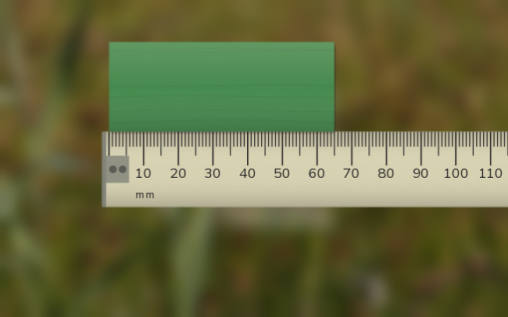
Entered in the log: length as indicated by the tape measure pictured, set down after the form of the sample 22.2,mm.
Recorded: 65,mm
